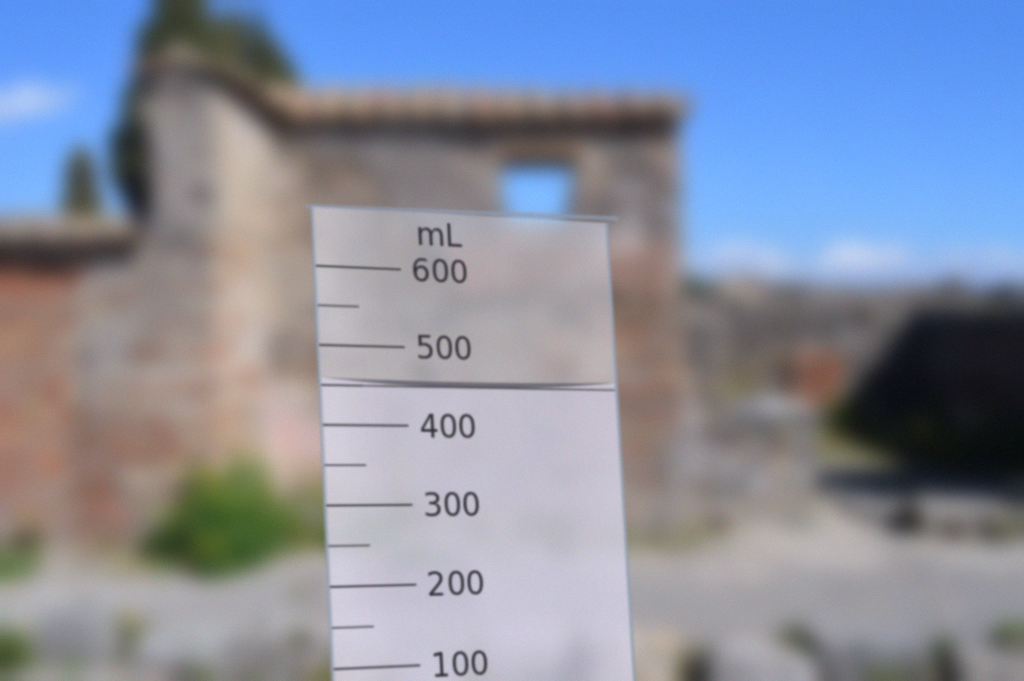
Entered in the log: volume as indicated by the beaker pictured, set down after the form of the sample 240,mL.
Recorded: 450,mL
